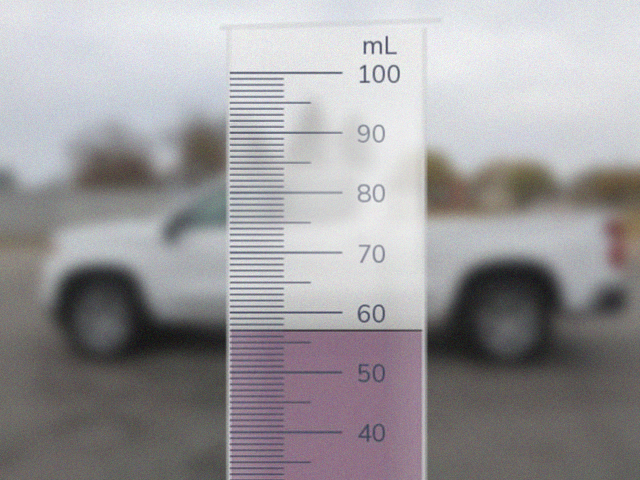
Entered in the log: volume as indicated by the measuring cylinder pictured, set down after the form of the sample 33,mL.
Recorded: 57,mL
